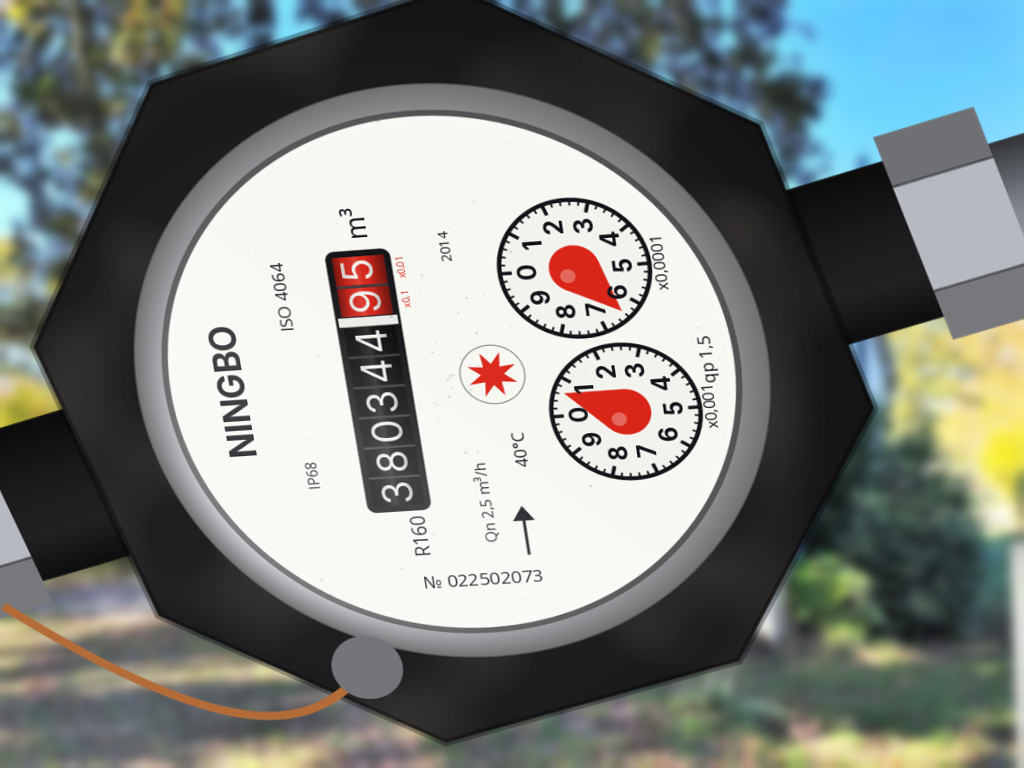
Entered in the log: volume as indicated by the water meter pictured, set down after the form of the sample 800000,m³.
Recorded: 380344.9506,m³
